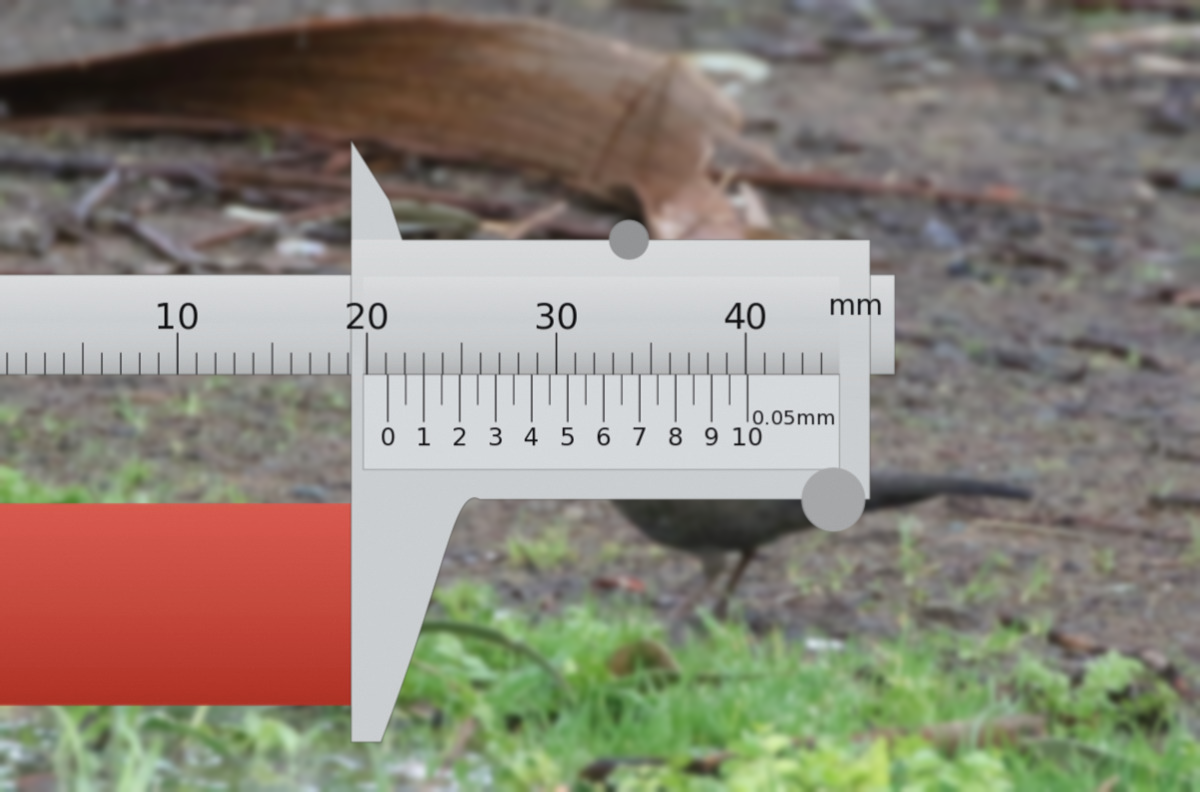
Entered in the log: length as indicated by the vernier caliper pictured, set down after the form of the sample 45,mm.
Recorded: 21.1,mm
